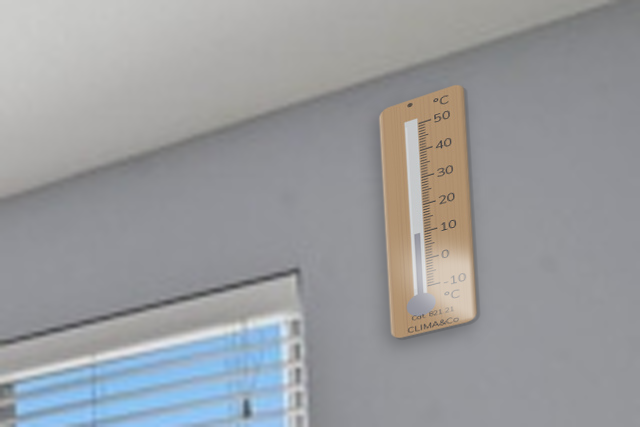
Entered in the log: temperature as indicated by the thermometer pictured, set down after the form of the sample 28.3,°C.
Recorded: 10,°C
